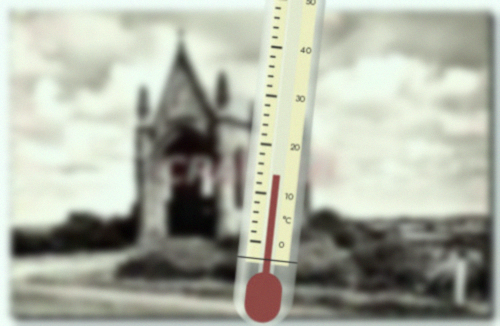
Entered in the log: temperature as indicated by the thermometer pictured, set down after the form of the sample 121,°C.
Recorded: 14,°C
